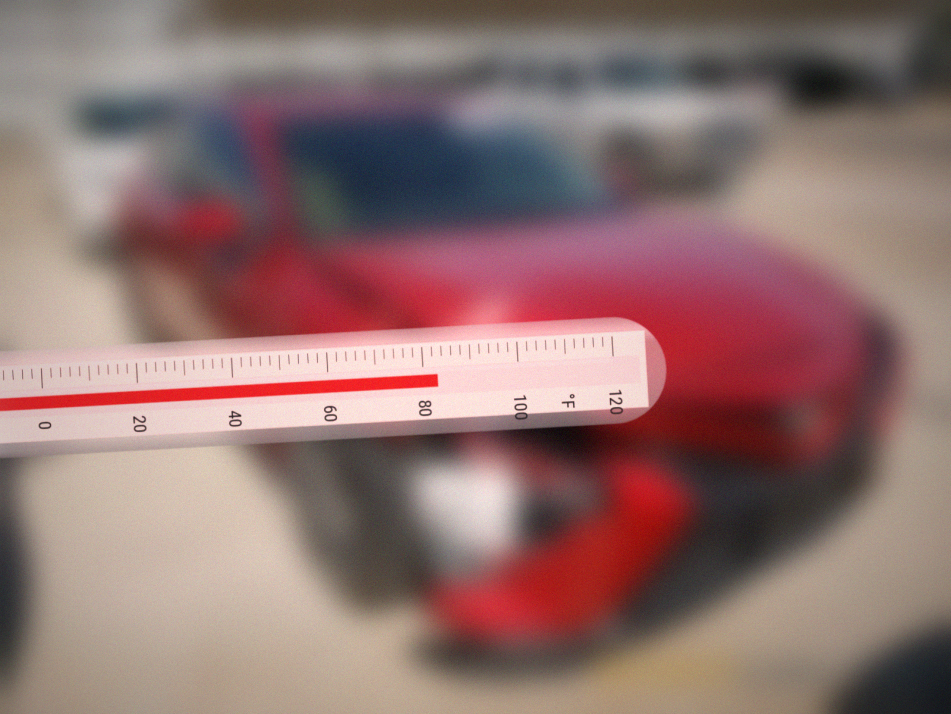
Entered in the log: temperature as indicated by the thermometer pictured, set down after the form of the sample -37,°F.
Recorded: 83,°F
